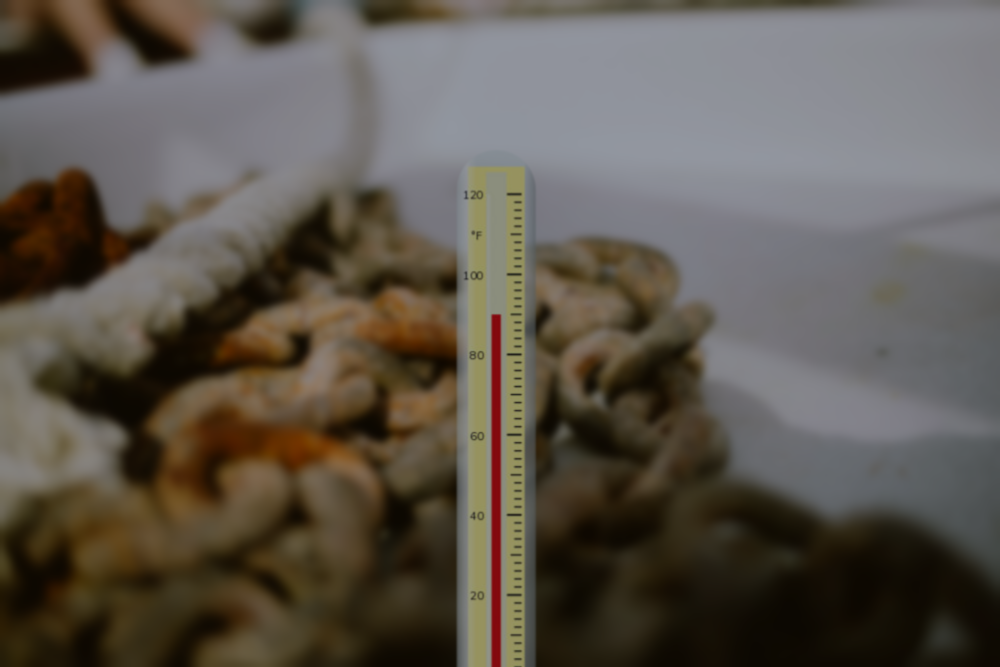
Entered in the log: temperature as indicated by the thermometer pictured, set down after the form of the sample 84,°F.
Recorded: 90,°F
